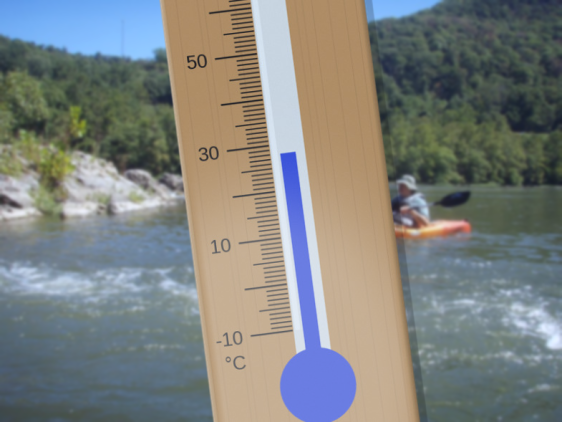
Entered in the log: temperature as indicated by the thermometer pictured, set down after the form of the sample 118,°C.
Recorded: 28,°C
